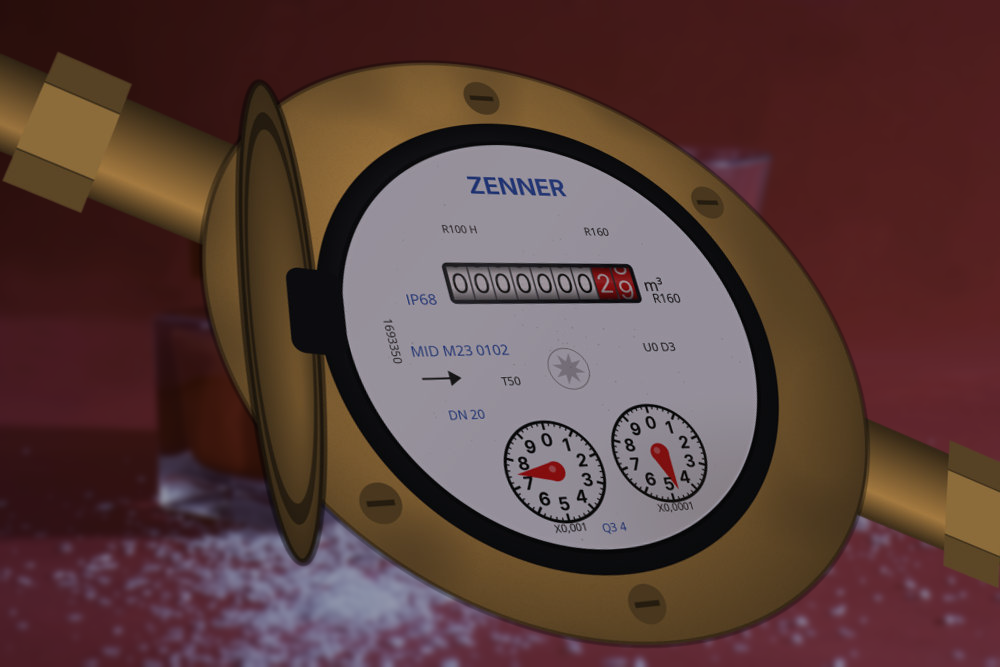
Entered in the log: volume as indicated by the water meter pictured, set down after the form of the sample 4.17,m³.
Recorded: 0.2874,m³
